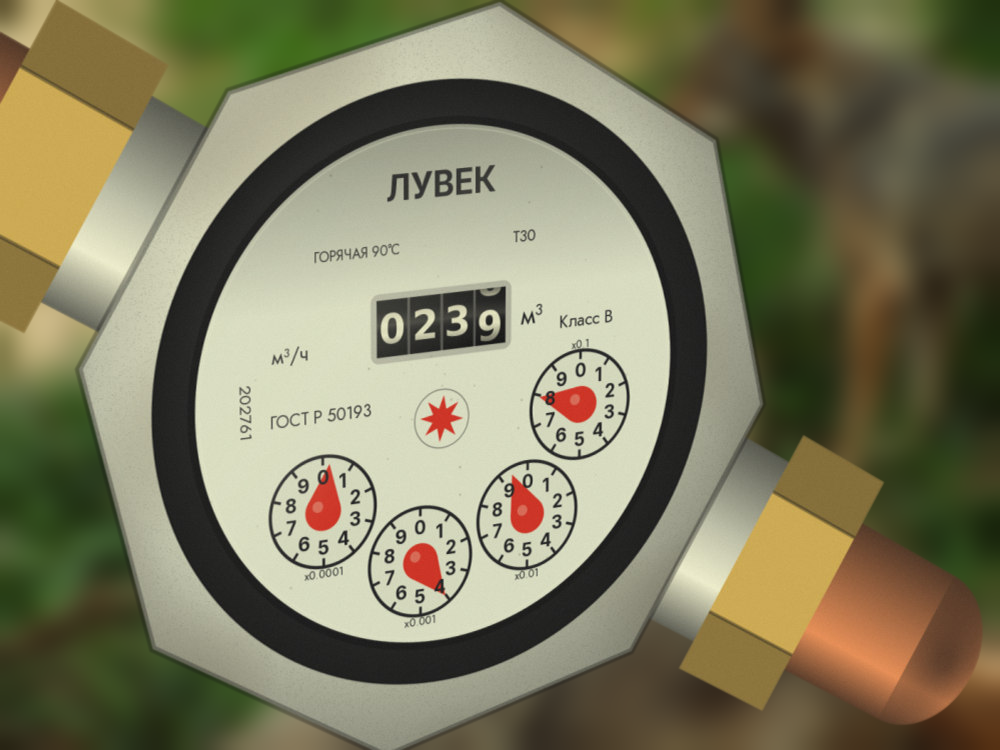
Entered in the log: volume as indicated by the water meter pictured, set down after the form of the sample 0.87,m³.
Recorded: 238.7940,m³
